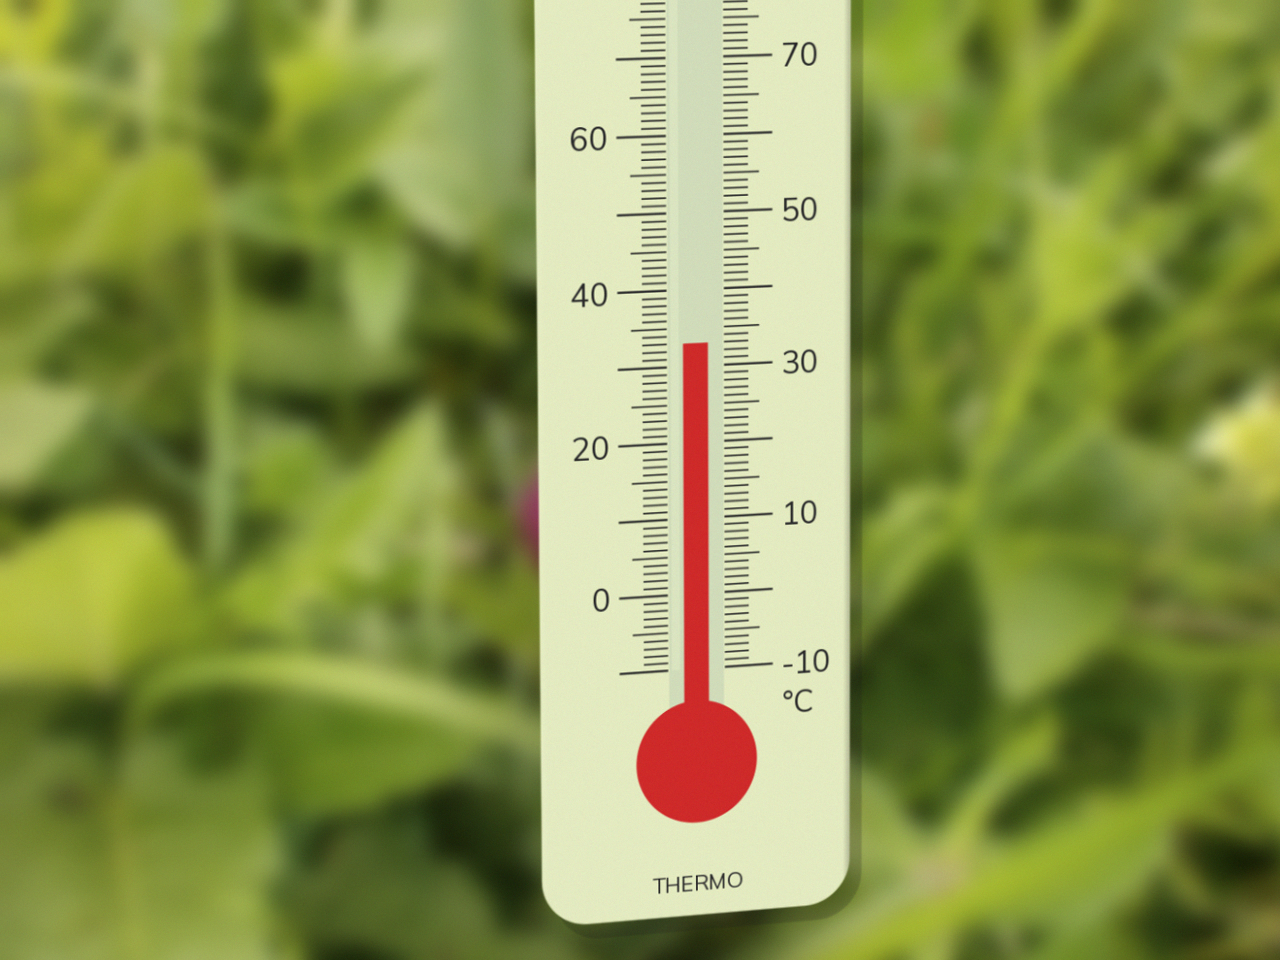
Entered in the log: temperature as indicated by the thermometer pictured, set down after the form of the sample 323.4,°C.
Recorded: 33,°C
